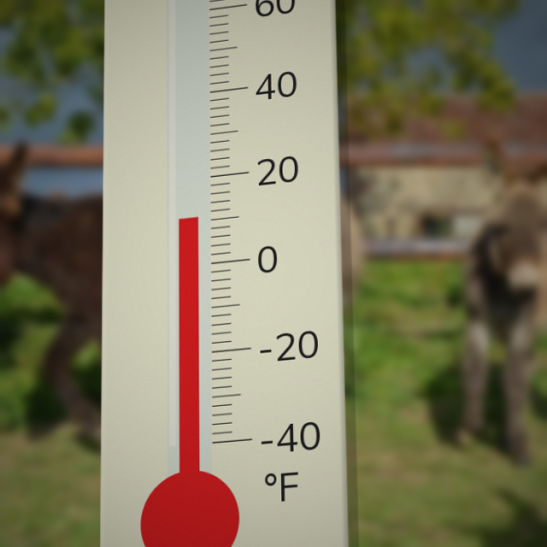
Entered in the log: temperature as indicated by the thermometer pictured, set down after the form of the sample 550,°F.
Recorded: 11,°F
